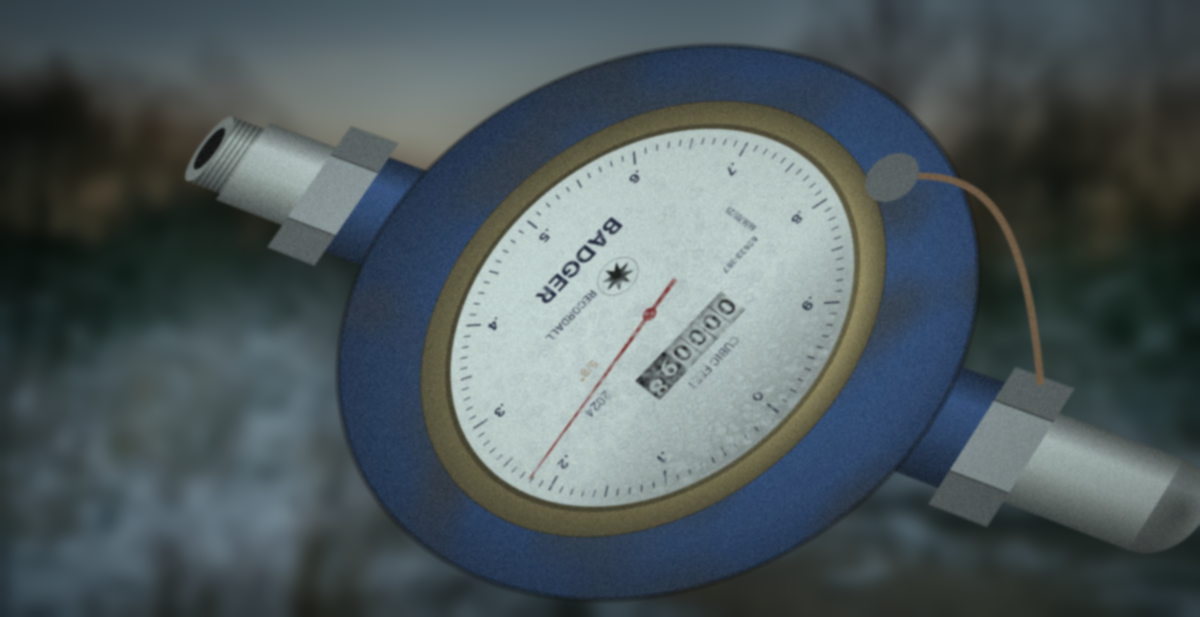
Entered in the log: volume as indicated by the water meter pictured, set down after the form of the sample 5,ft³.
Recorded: 98.22,ft³
